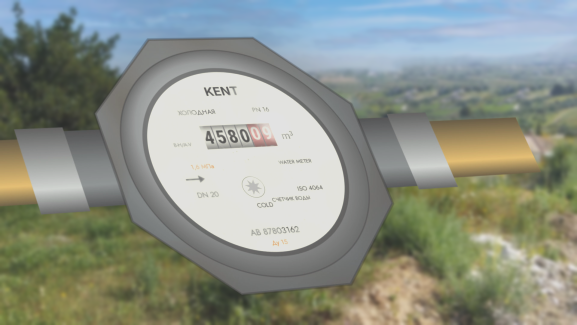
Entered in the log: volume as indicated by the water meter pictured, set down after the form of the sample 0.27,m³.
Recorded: 4580.09,m³
